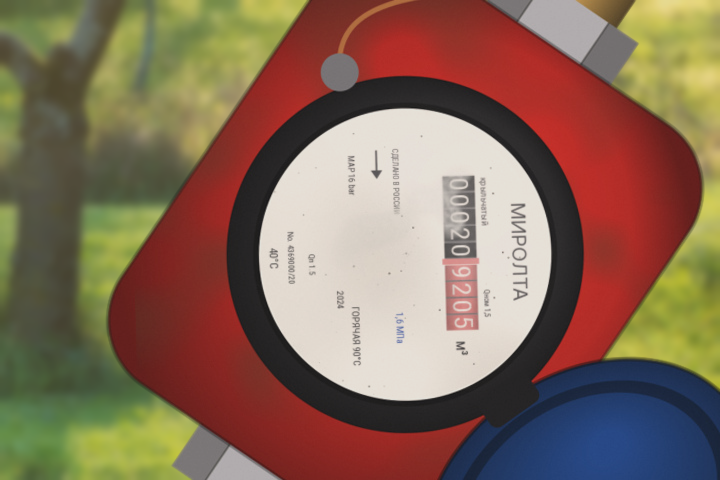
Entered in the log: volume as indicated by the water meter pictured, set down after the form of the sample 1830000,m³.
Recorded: 20.9205,m³
